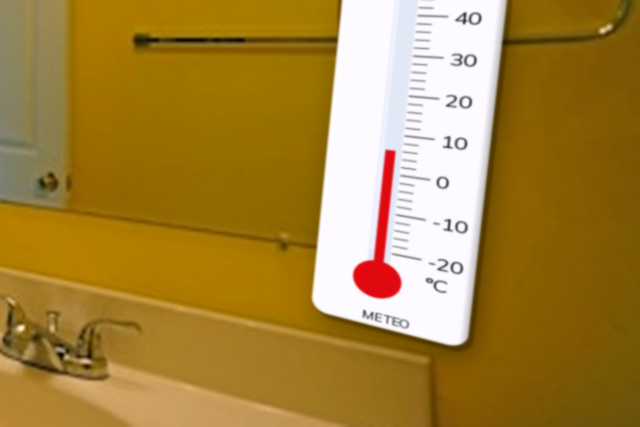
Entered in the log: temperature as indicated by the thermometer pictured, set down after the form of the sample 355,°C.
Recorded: 6,°C
